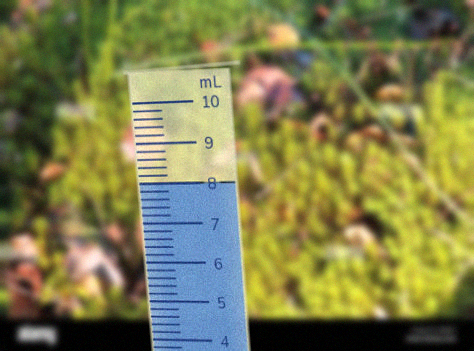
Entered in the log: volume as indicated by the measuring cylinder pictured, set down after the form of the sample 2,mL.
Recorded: 8,mL
